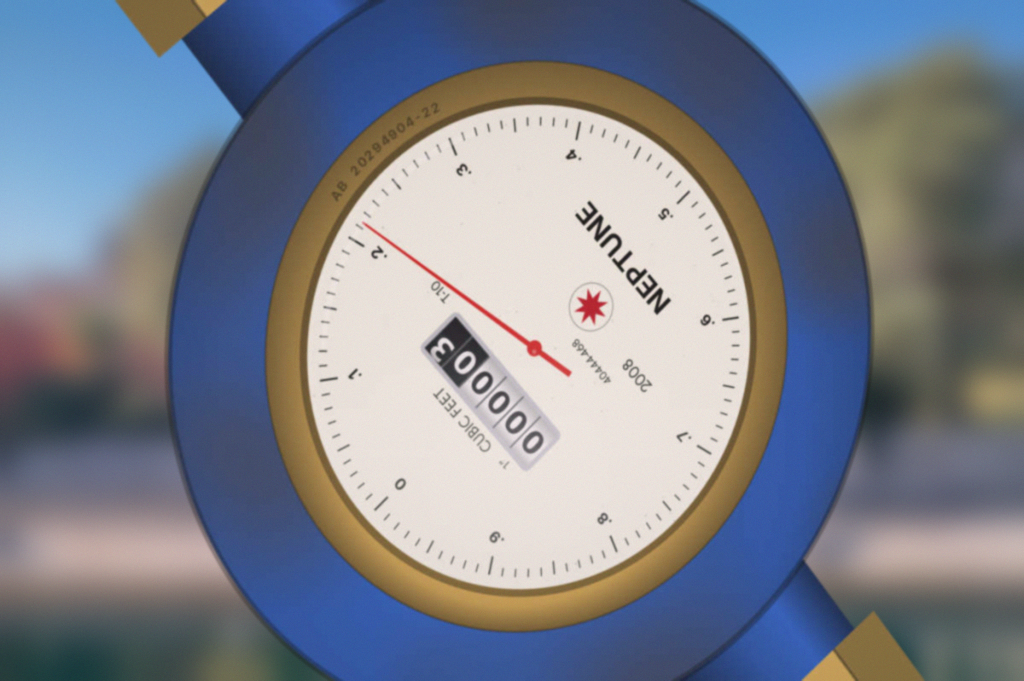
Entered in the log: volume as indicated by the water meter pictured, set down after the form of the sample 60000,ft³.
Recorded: 3.21,ft³
